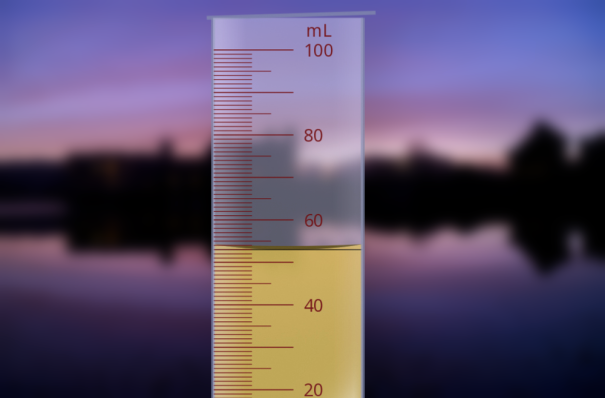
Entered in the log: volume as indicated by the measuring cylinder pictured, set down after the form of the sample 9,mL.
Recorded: 53,mL
